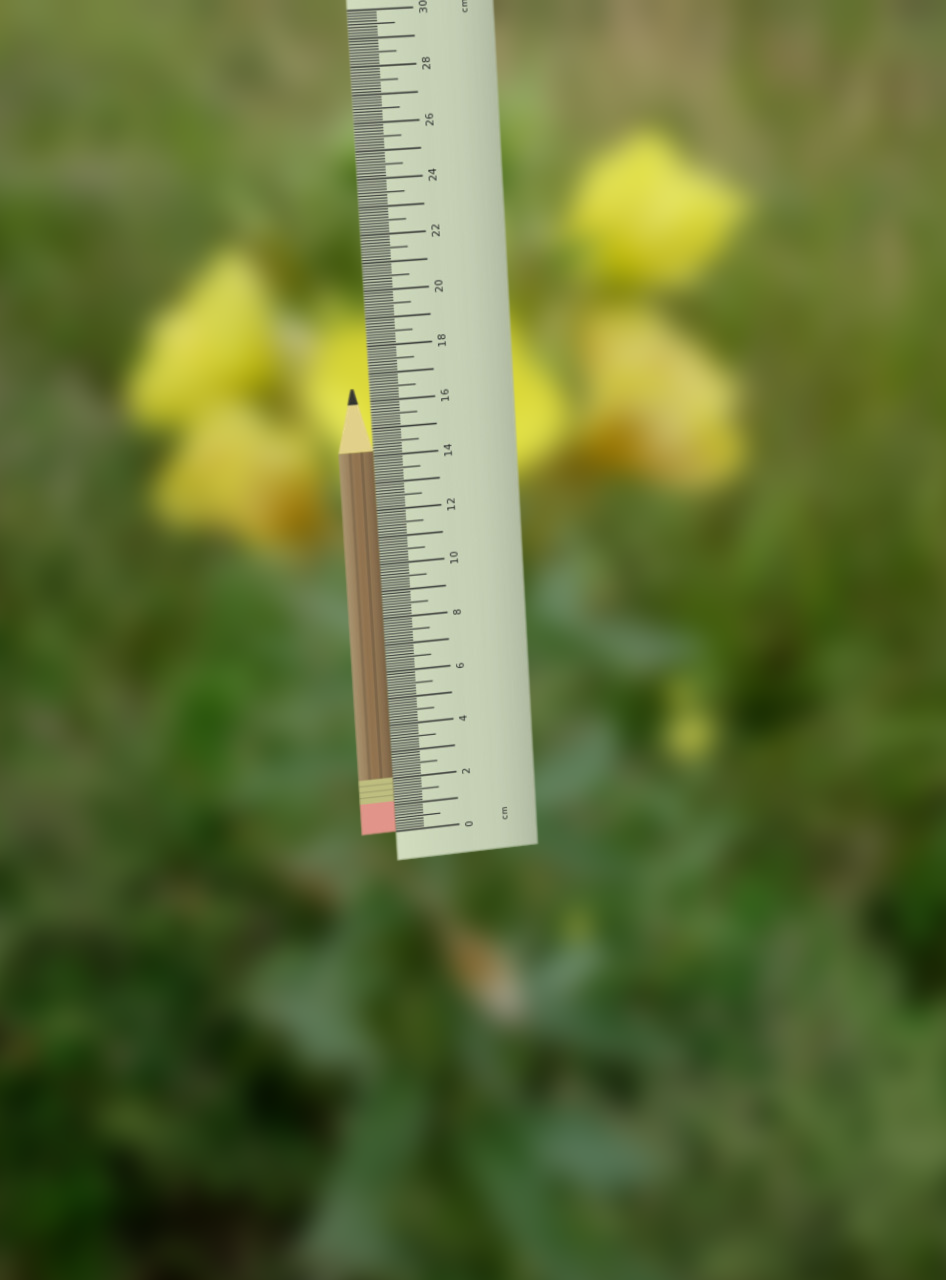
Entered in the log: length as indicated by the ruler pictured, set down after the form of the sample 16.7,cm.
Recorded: 16.5,cm
